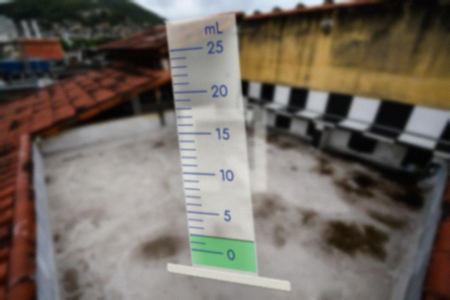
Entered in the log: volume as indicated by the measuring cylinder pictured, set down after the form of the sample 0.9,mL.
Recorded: 2,mL
